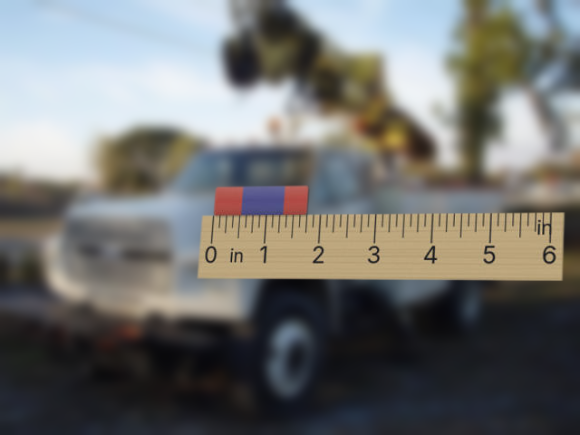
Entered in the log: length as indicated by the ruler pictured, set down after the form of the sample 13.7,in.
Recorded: 1.75,in
